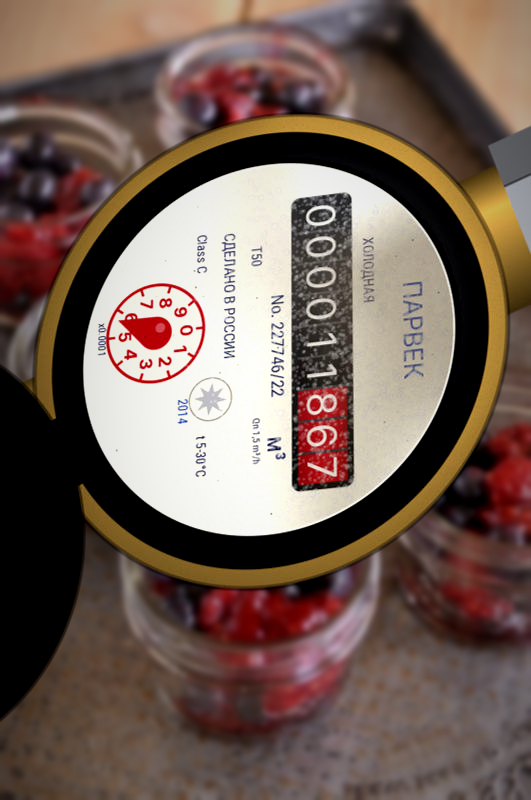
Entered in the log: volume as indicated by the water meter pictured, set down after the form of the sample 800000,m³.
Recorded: 11.8675,m³
